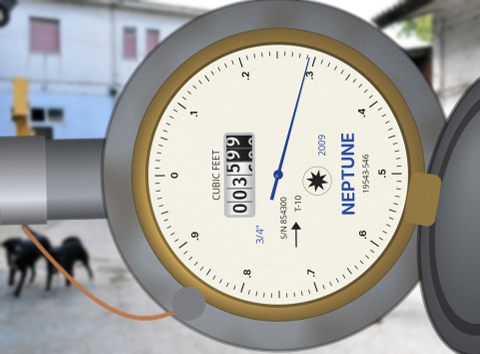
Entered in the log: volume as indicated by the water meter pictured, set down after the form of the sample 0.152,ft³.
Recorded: 3599.29,ft³
